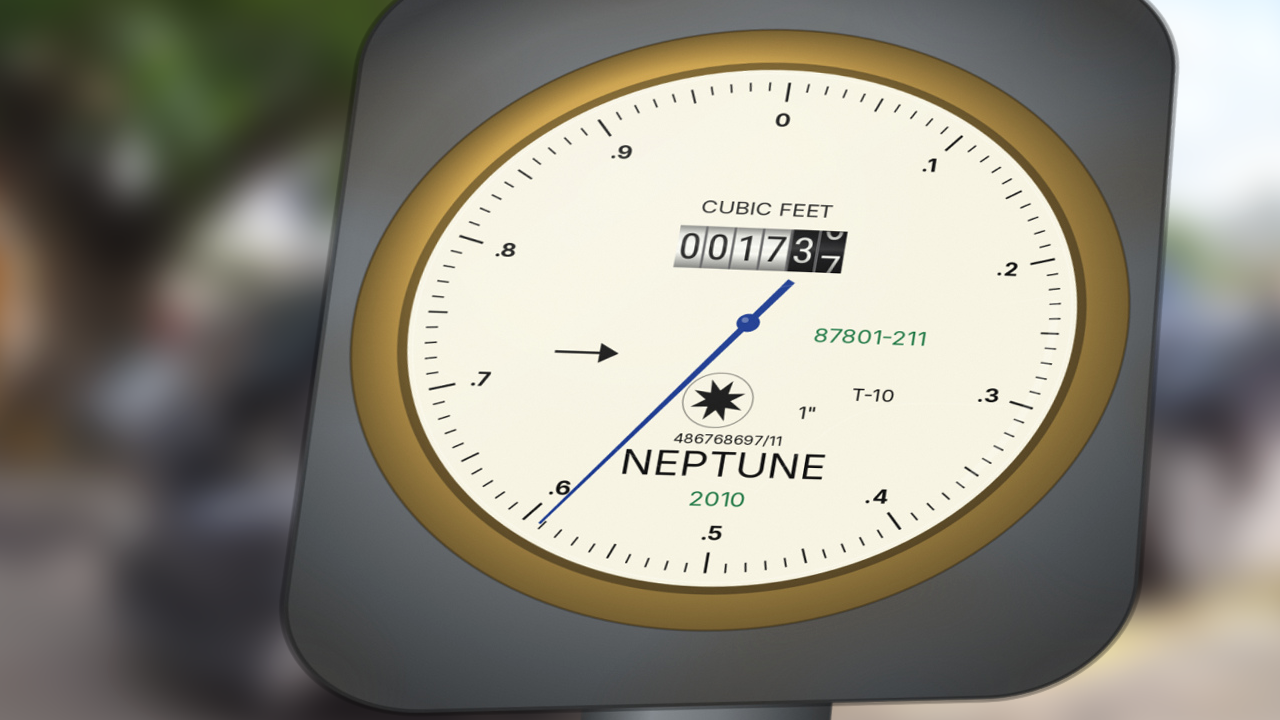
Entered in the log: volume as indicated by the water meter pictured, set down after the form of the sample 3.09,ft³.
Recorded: 1736.59,ft³
